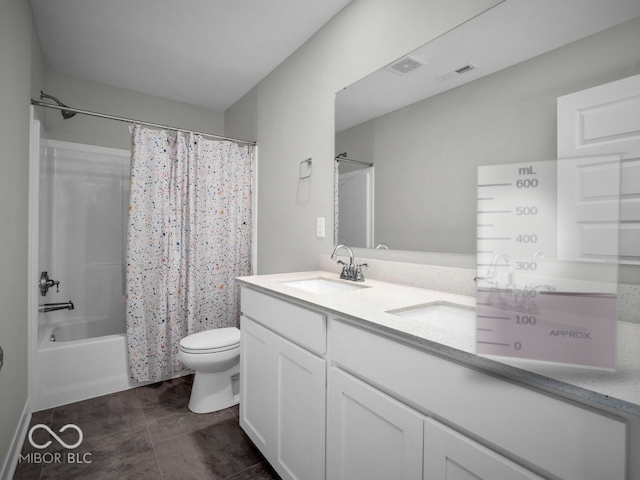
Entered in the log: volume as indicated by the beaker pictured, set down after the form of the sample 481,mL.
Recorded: 200,mL
